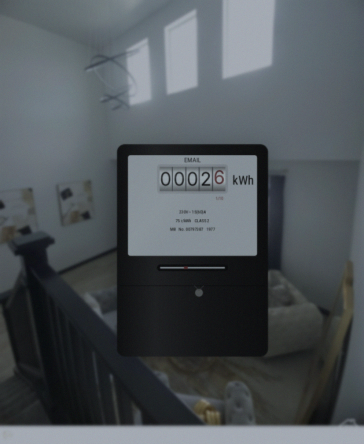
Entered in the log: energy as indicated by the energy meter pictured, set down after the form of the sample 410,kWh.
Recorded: 2.6,kWh
